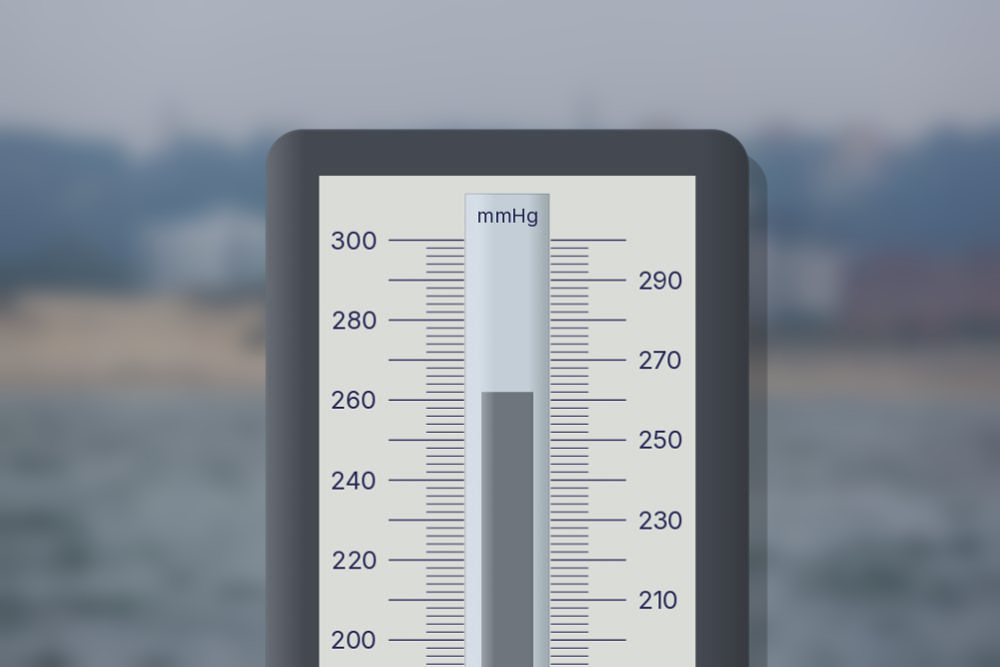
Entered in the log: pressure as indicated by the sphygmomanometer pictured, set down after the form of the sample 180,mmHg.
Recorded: 262,mmHg
